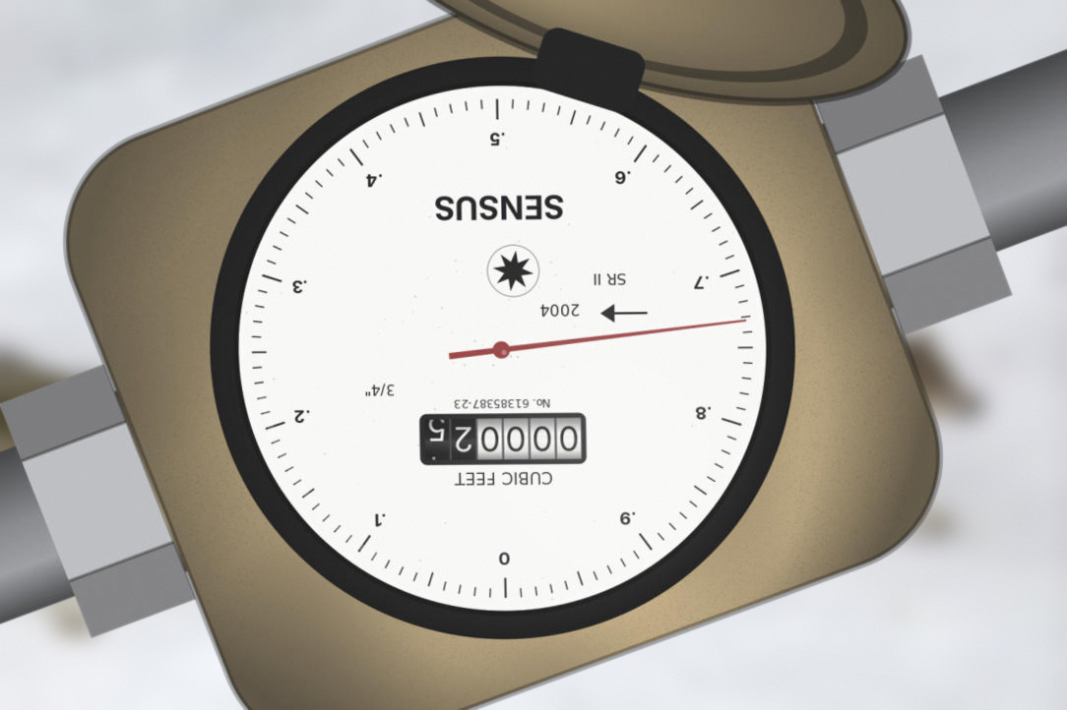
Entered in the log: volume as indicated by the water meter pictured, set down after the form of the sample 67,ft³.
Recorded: 24.73,ft³
